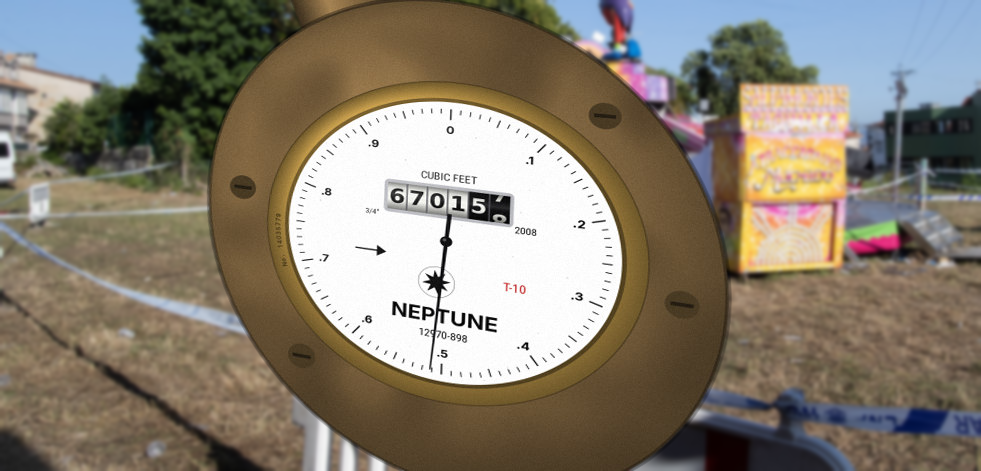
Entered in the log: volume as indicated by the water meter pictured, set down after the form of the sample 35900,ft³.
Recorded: 670157.51,ft³
